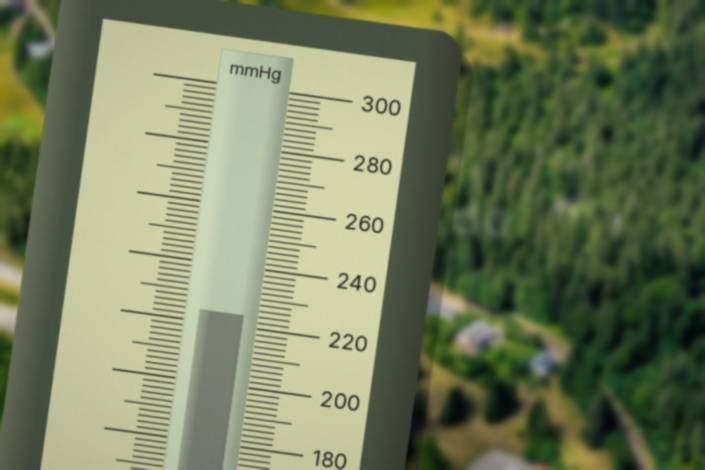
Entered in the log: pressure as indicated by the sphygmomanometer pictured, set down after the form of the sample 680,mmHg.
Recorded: 224,mmHg
